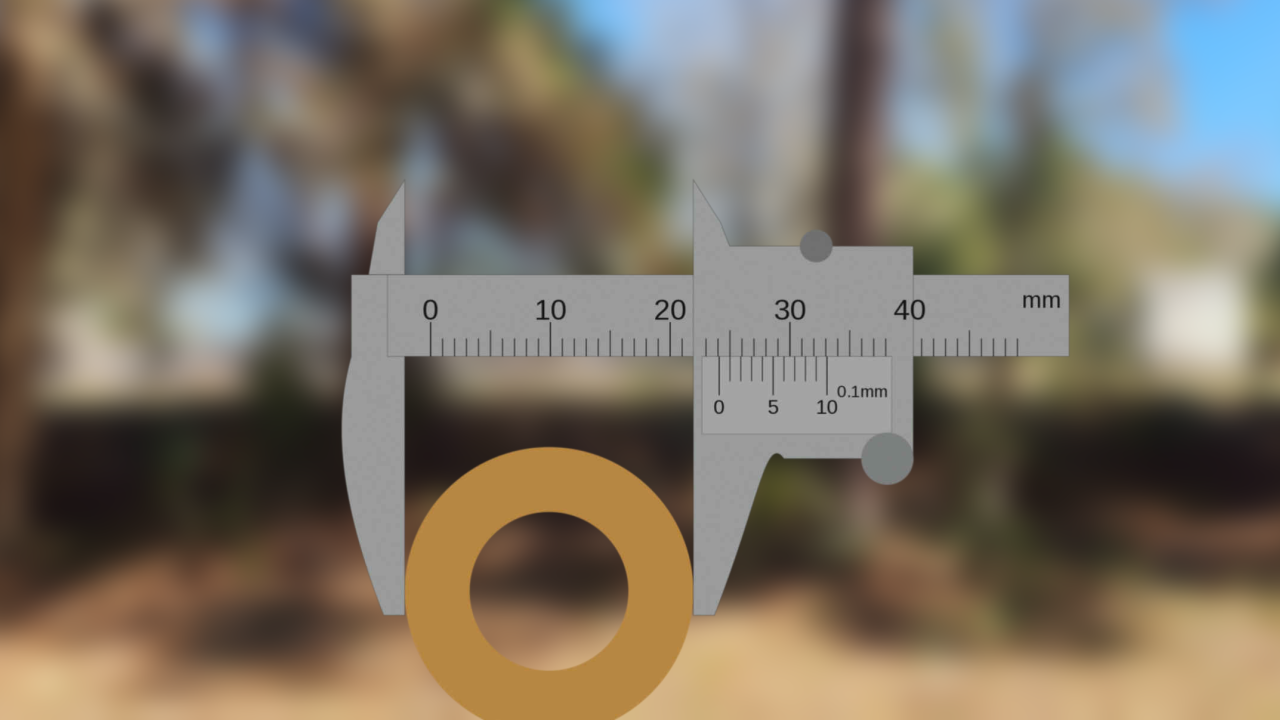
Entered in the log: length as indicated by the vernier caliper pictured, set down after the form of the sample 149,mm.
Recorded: 24.1,mm
